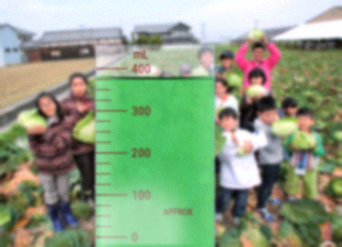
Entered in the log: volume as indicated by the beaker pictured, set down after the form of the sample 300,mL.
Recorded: 375,mL
